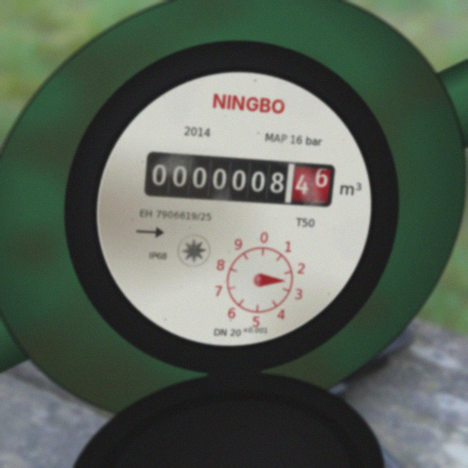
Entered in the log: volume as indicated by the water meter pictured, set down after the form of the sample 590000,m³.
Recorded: 8.462,m³
